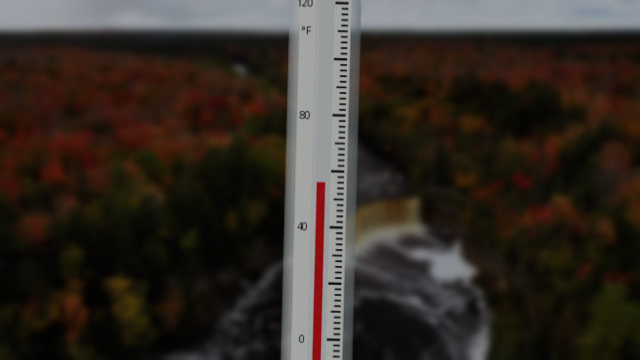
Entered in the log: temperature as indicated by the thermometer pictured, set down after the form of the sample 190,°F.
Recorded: 56,°F
